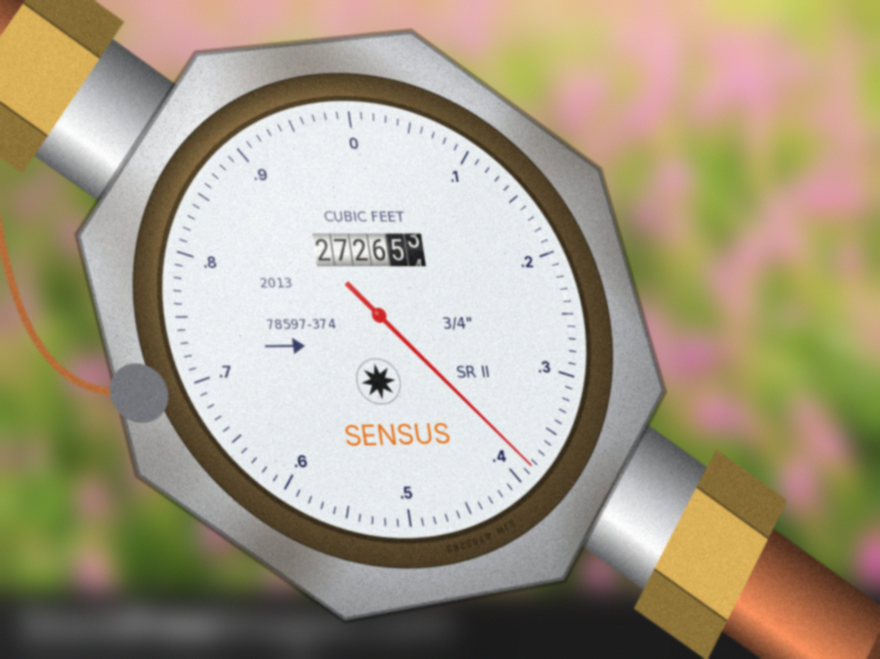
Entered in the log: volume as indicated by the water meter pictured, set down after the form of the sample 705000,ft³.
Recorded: 272653.38,ft³
